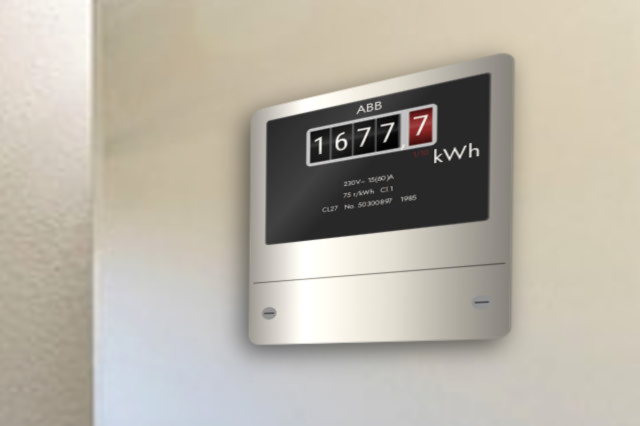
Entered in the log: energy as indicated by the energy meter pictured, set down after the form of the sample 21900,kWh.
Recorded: 1677.7,kWh
